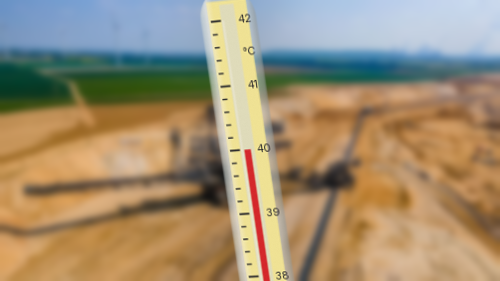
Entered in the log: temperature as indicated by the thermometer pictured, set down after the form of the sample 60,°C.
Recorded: 40,°C
